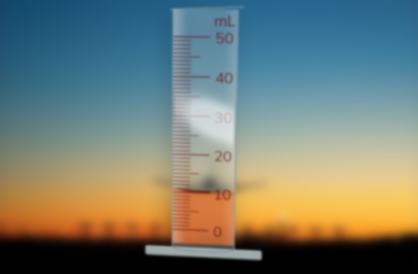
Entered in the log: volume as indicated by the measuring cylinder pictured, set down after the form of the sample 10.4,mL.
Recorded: 10,mL
